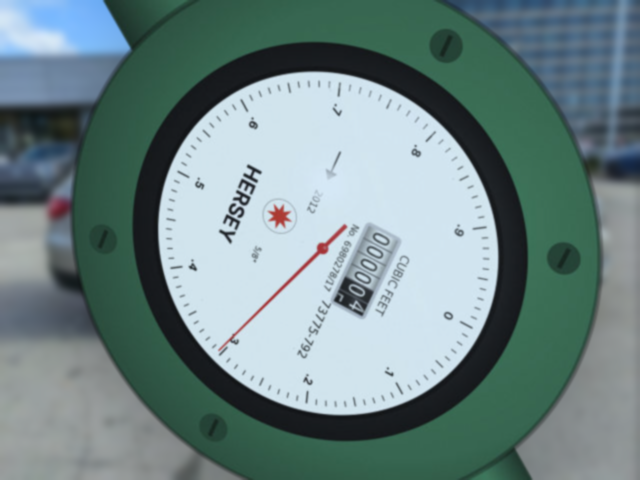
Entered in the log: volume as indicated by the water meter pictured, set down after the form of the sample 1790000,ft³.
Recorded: 4.30,ft³
